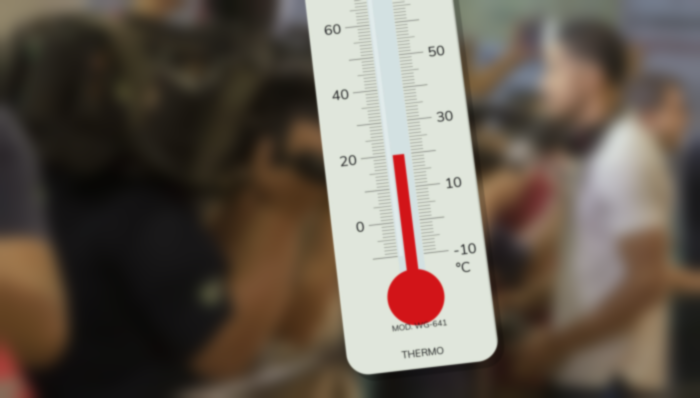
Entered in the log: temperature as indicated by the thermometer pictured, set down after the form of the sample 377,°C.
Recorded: 20,°C
